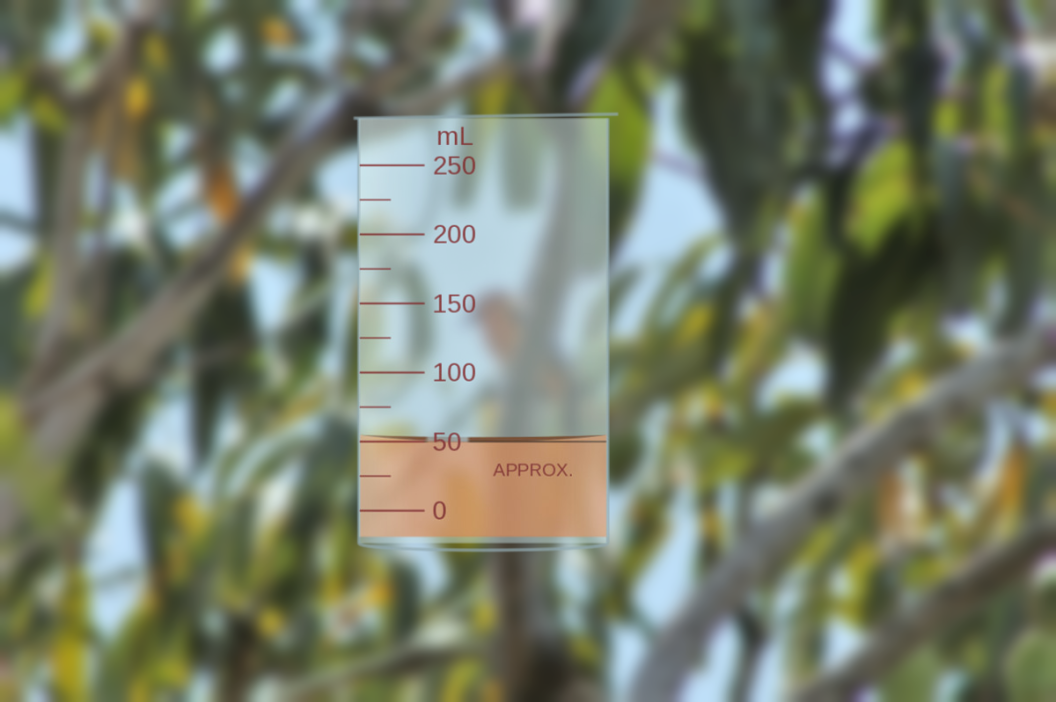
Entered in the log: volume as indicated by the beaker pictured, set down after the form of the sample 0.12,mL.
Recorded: 50,mL
